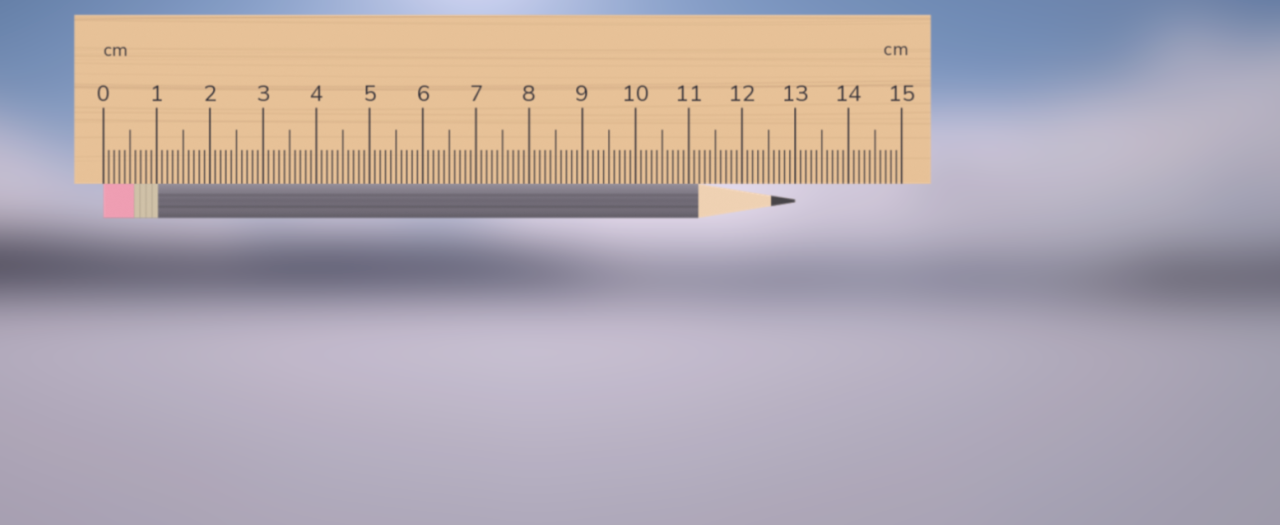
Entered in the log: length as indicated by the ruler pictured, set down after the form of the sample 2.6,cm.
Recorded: 13,cm
